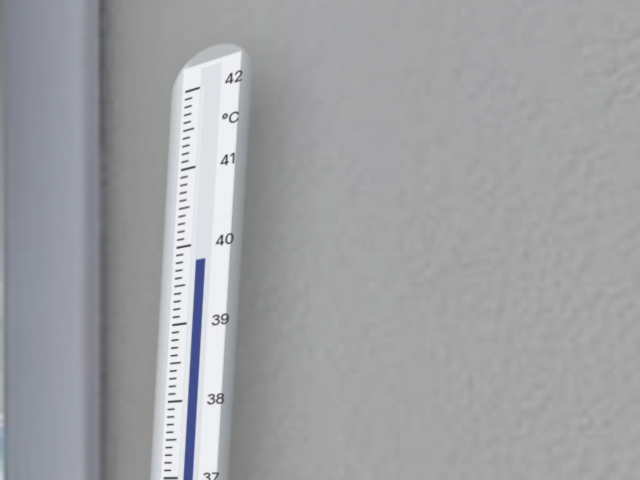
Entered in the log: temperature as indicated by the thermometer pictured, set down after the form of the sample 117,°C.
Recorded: 39.8,°C
